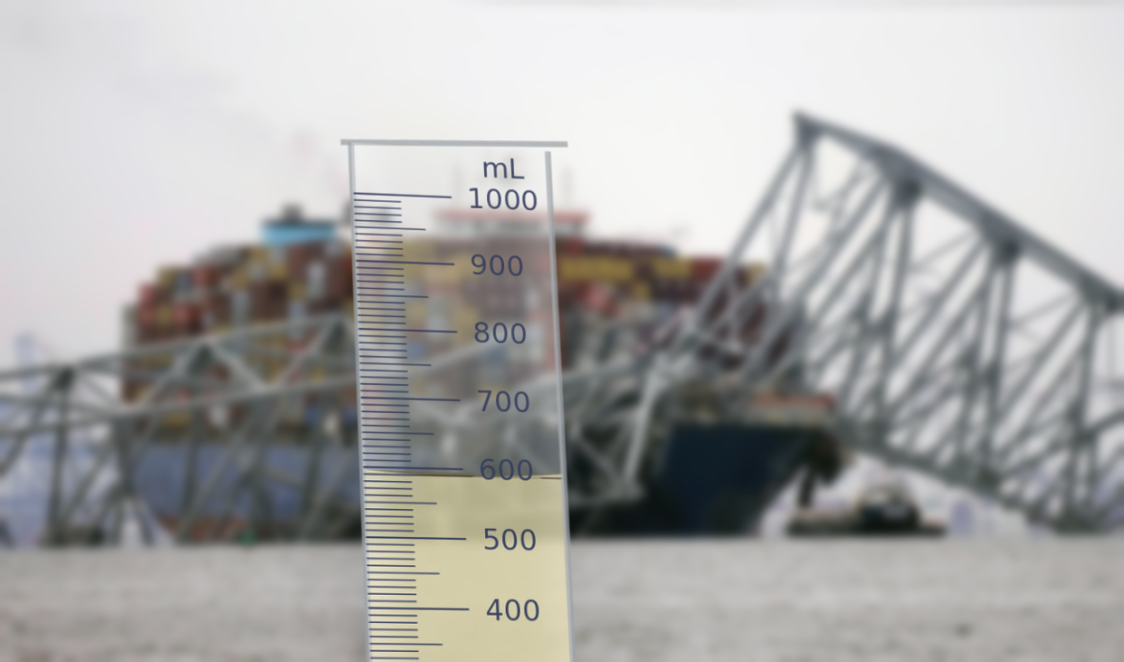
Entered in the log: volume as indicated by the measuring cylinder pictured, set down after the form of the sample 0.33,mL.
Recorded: 590,mL
